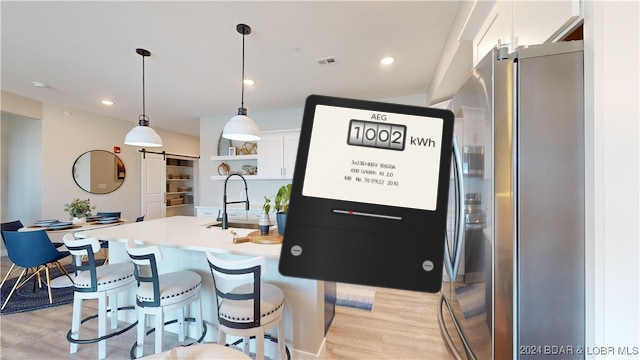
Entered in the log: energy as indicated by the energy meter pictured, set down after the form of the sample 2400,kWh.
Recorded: 1002,kWh
